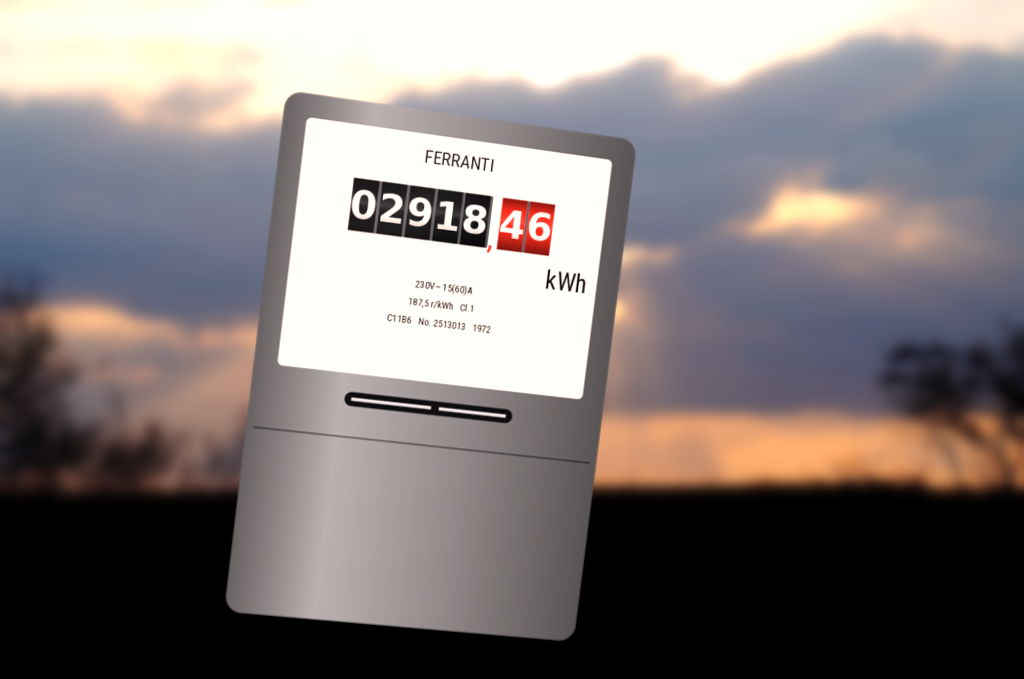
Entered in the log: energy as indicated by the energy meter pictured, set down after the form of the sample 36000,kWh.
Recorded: 2918.46,kWh
